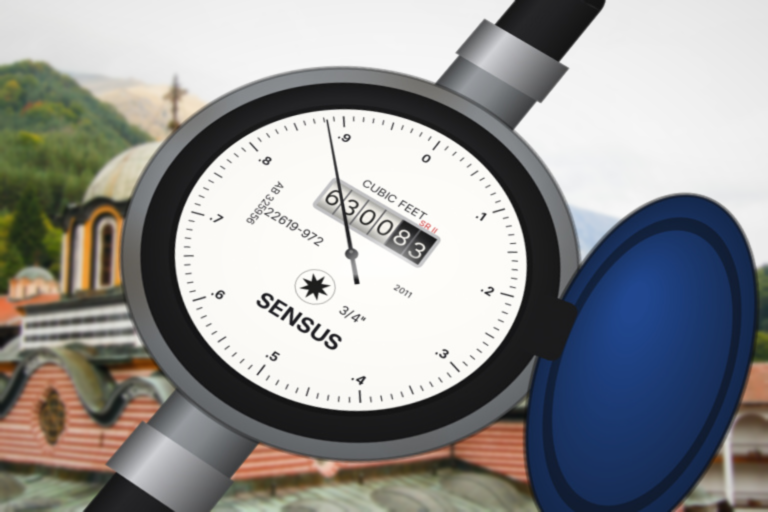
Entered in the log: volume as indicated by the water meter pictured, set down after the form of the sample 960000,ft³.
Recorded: 630082.88,ft³
